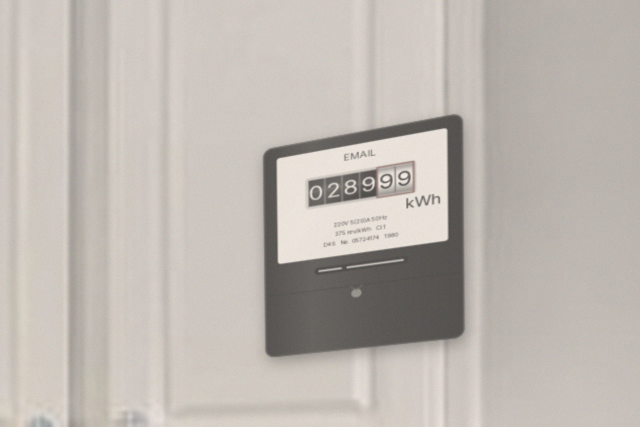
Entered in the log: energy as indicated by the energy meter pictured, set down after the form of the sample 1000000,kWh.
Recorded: 289.99,kWh
